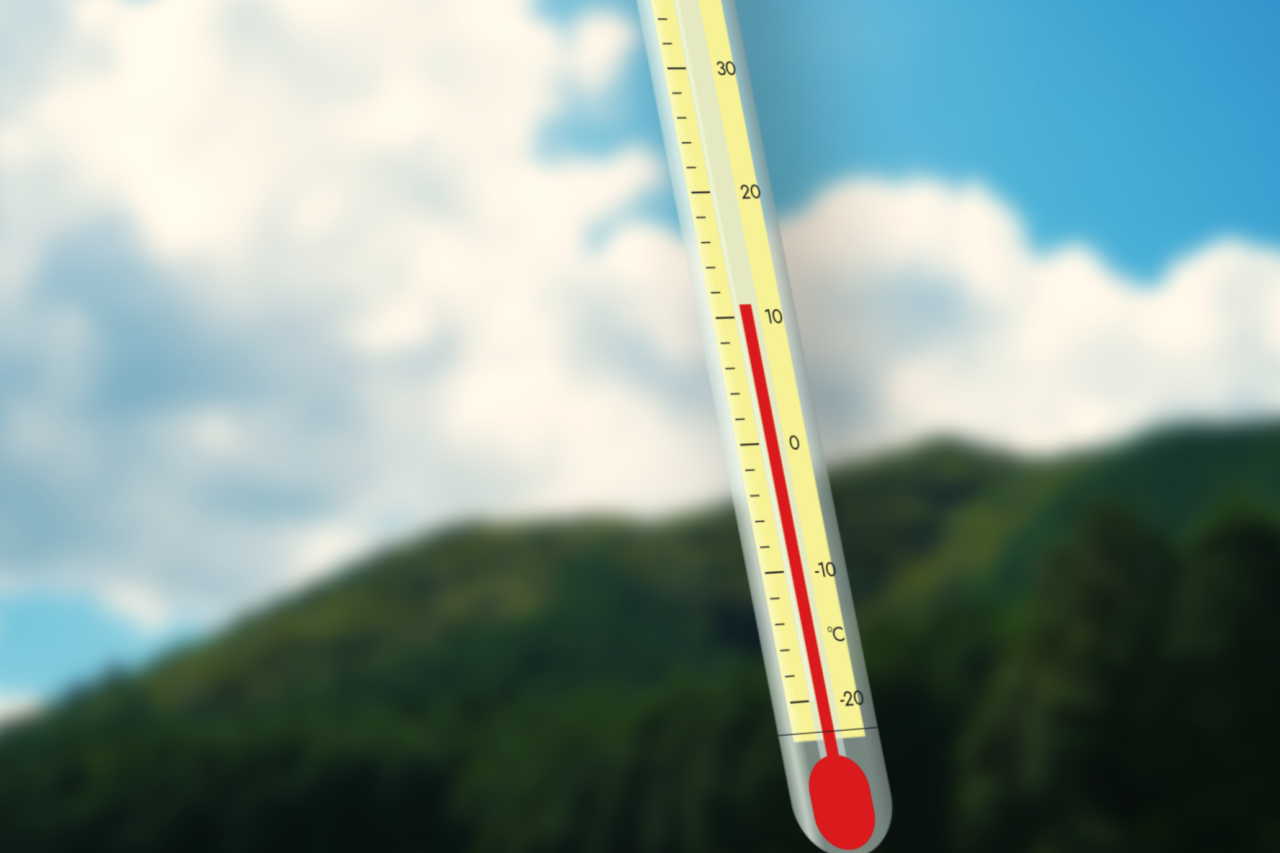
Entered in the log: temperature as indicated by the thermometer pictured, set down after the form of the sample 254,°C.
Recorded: 11,°C
